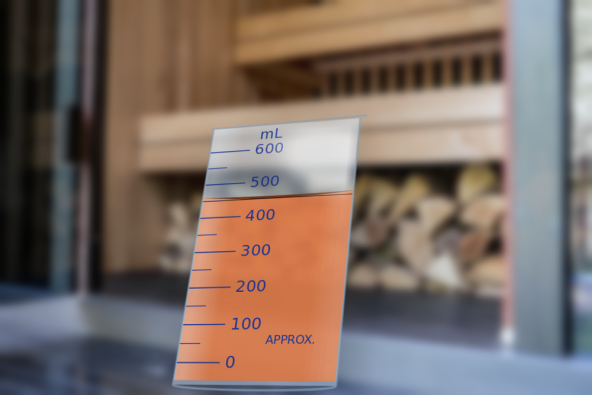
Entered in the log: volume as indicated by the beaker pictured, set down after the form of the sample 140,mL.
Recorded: 450,mL
